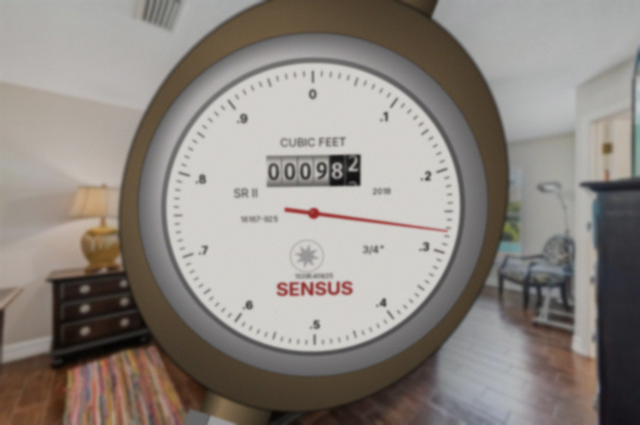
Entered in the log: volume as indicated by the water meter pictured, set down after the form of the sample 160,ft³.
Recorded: 982.27,ft³
